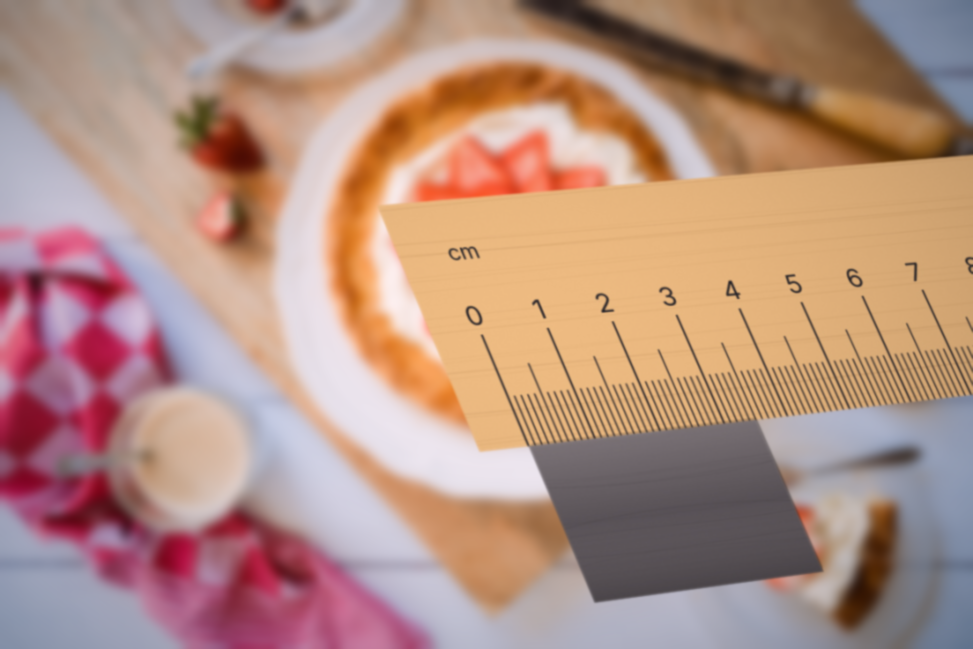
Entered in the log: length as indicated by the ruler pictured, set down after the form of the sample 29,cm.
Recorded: 3.5,cm
